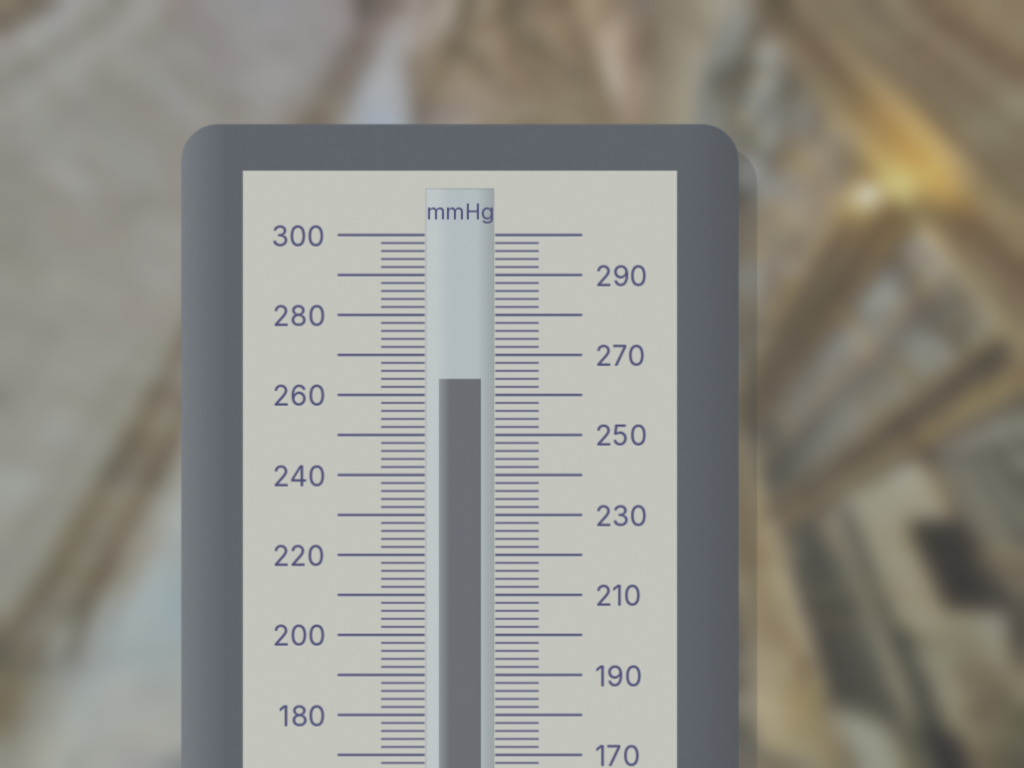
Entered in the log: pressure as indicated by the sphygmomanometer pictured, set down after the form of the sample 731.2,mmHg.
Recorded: 264,mmHg
